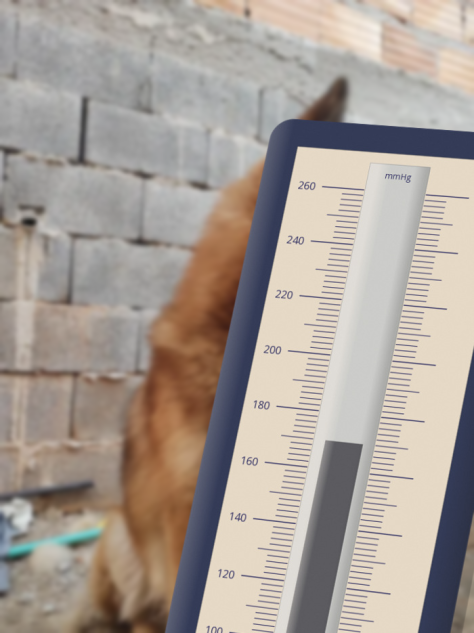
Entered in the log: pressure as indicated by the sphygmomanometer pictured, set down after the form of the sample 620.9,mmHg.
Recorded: 170,mmHg
